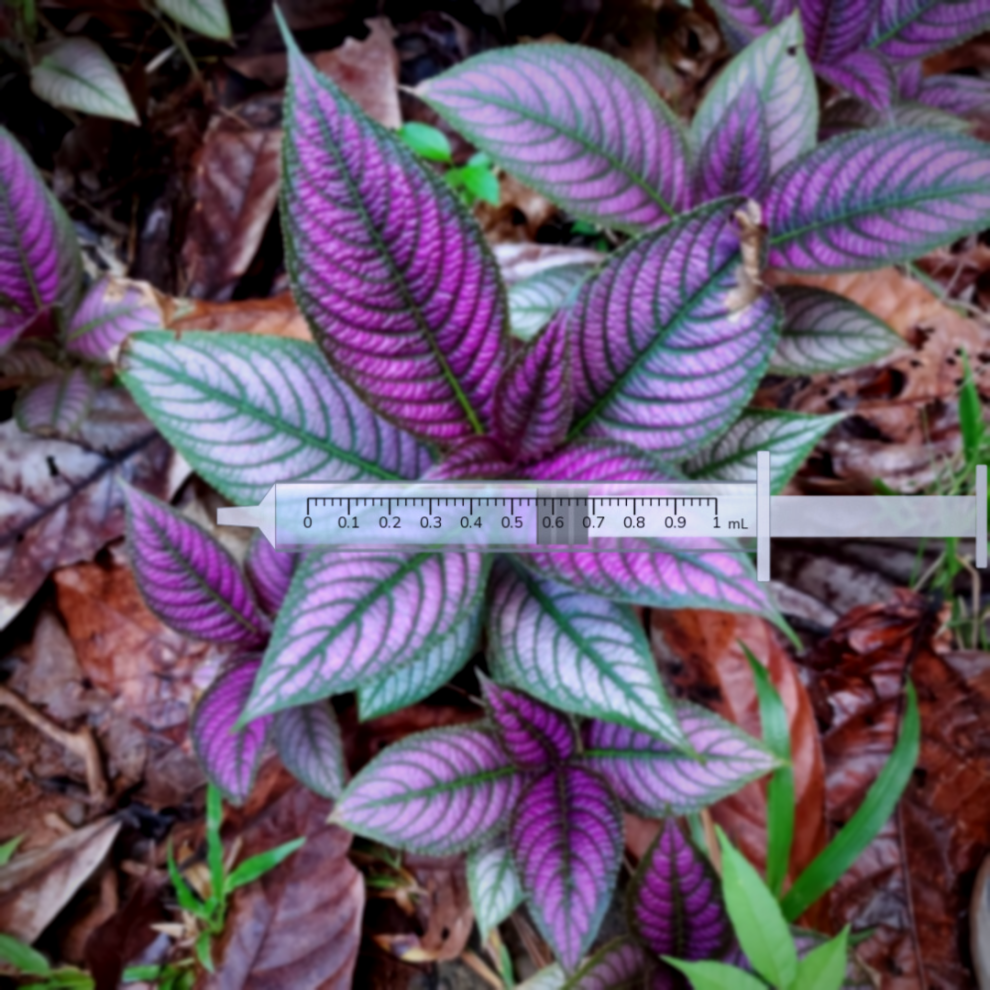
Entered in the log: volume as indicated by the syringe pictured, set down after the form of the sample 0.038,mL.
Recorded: 0.56,mL
